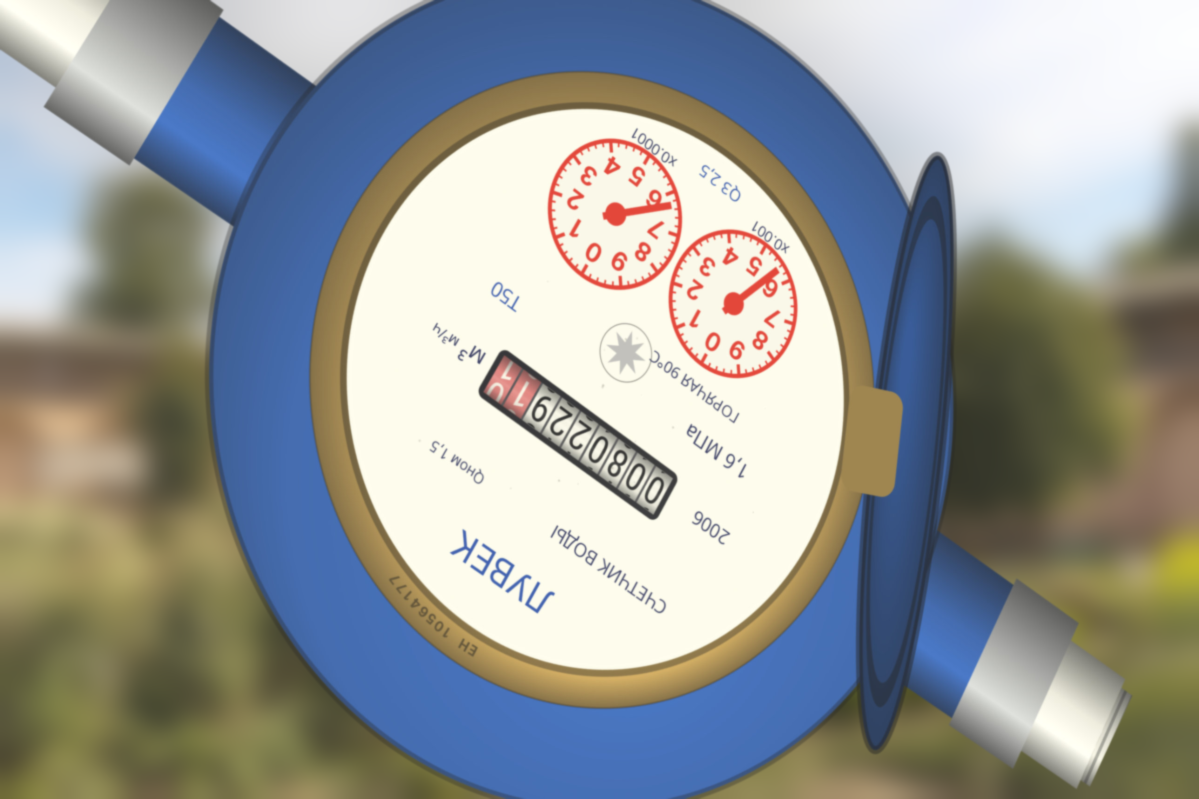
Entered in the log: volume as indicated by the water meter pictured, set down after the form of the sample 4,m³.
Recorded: 80229.1056,m³
